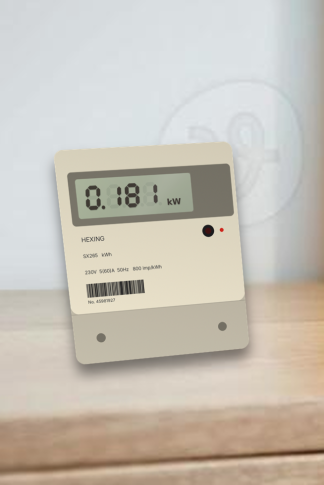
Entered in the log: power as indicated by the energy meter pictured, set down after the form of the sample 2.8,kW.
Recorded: 0.181,kW
